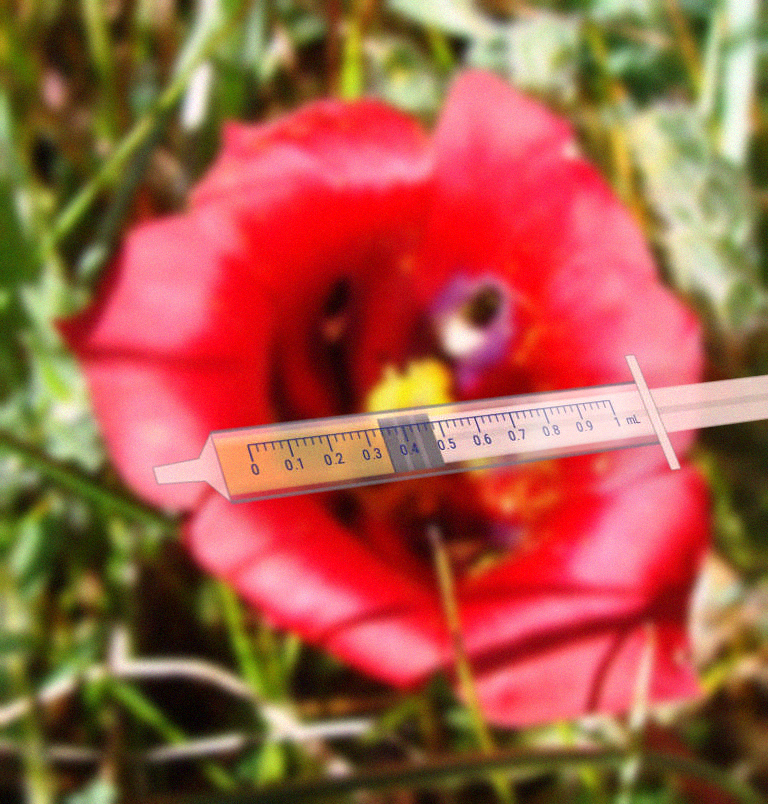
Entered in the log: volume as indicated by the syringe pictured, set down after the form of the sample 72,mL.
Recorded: 0.34,mL
